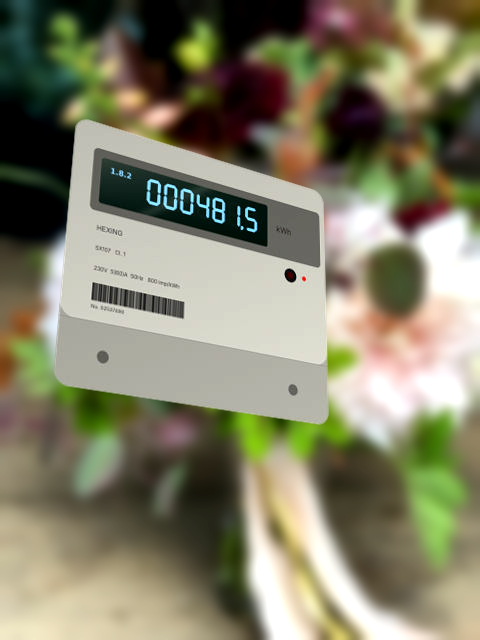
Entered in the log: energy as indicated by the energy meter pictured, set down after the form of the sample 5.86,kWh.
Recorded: 481.5,kWh
